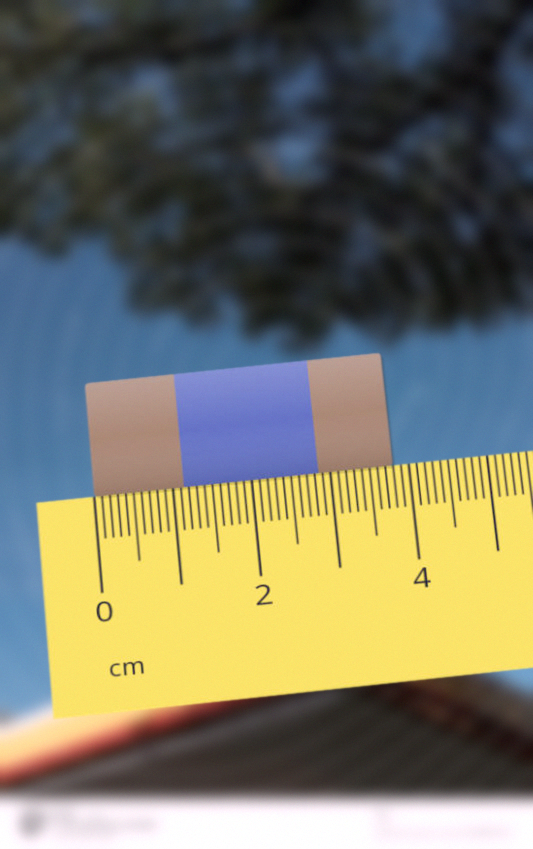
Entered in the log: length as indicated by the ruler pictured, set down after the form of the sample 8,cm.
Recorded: 3.8,cm
